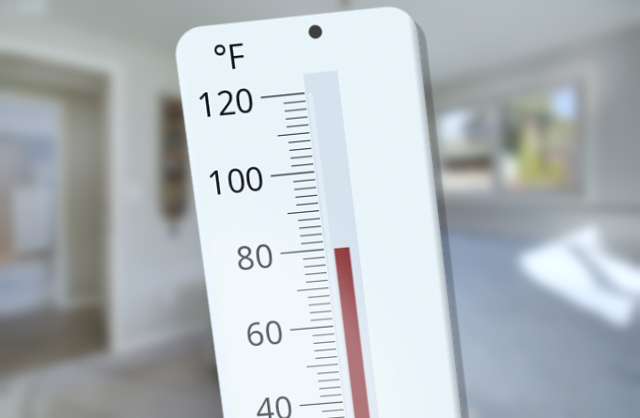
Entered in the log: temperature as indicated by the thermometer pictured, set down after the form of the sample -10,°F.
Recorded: 80,°F
